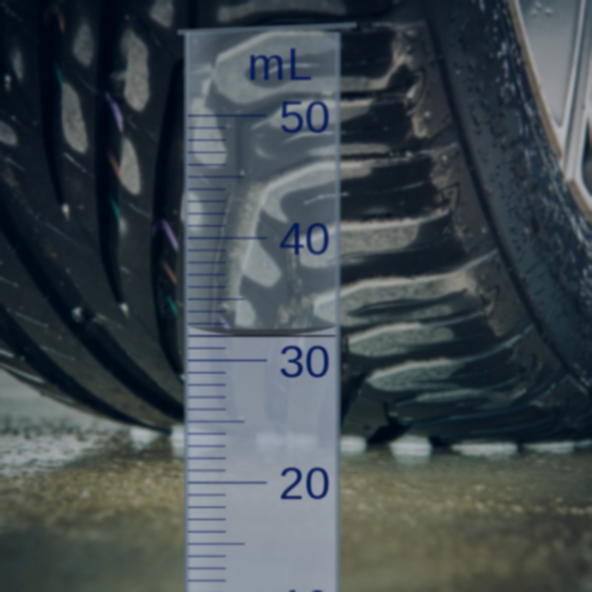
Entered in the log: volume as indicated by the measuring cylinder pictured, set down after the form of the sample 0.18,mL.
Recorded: 32,mL
